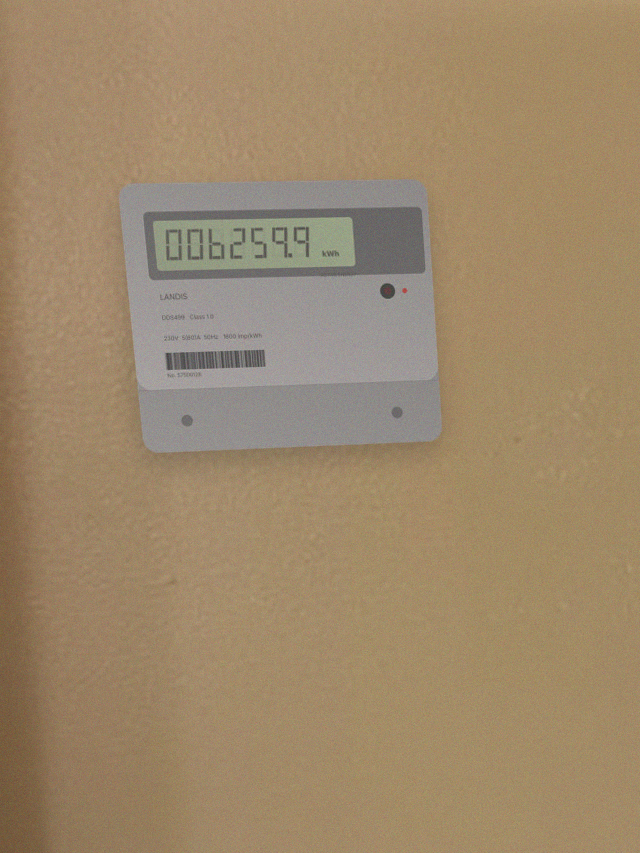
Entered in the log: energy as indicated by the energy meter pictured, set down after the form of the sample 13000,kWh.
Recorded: 6259.9,kWh
